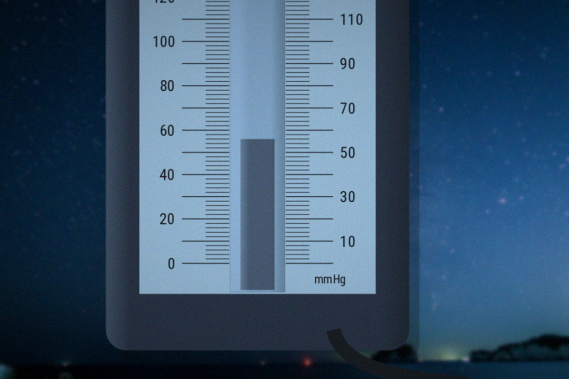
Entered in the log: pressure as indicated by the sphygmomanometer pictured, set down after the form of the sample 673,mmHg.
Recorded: 56,mmHg
